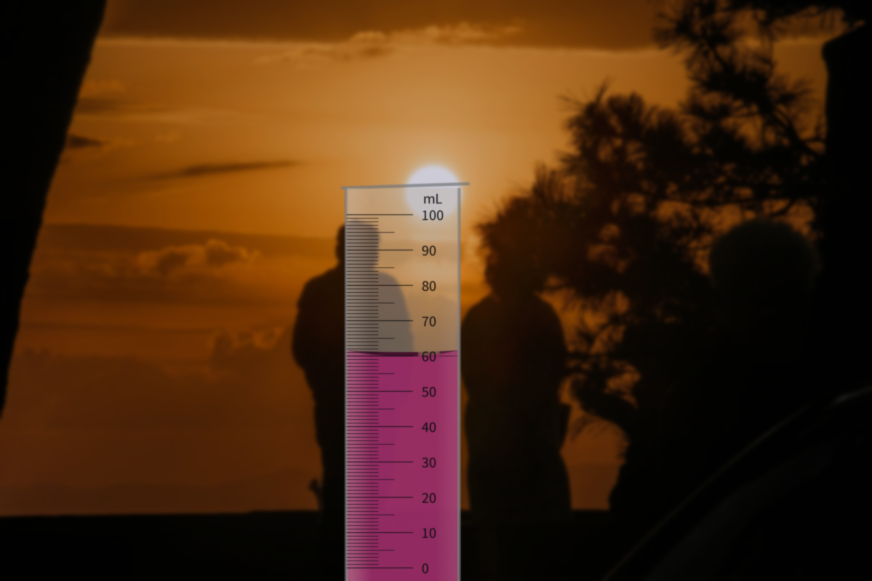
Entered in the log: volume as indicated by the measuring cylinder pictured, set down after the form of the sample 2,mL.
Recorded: 60,mL
